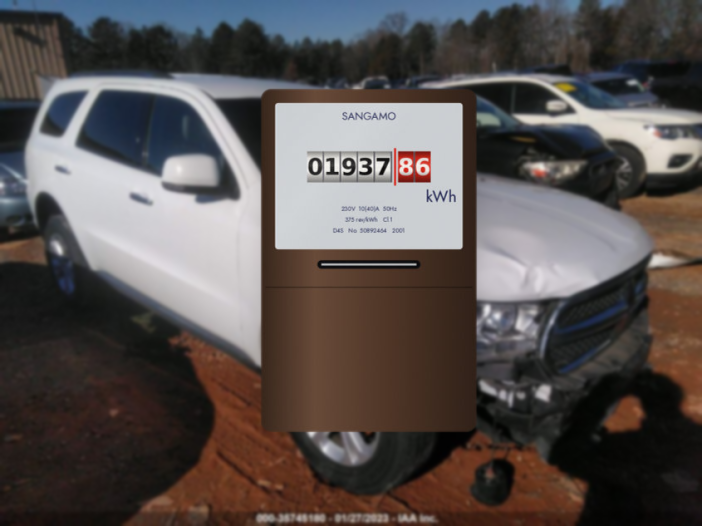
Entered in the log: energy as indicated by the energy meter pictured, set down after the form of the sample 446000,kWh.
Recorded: 1937.86,kWh
